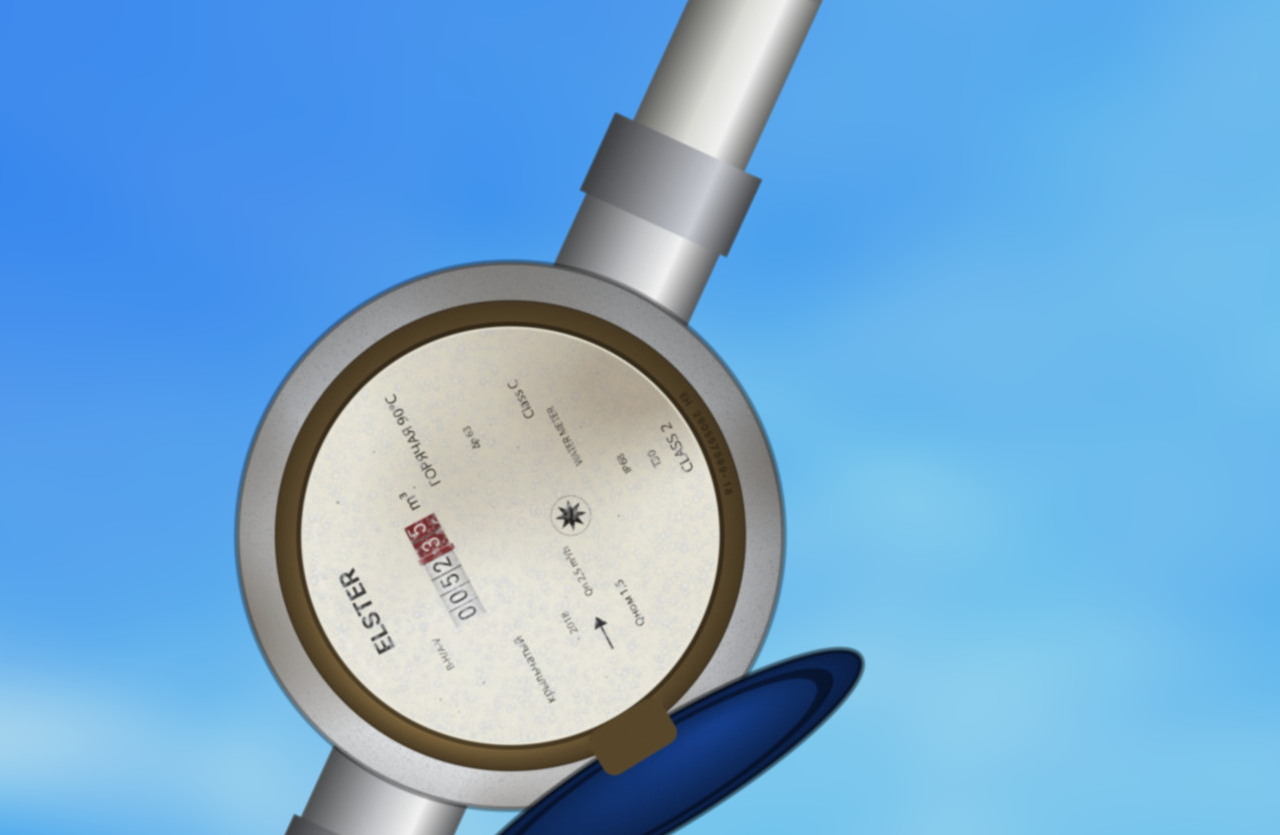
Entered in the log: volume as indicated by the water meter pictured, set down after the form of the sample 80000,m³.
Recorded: 52.35,m³
